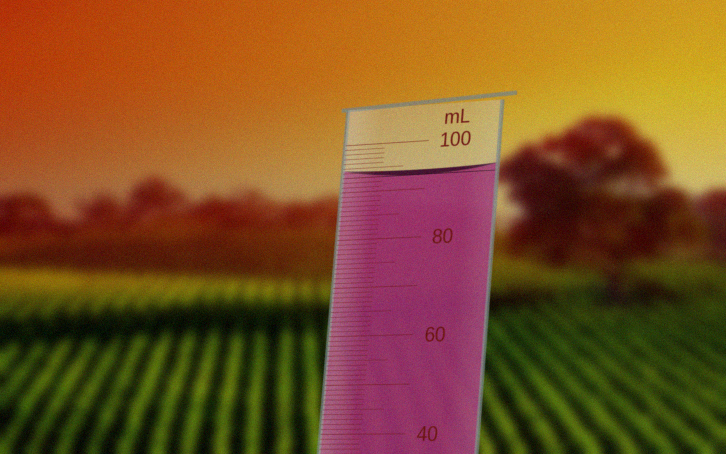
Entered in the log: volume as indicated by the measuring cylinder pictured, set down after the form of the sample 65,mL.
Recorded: 93,mL
